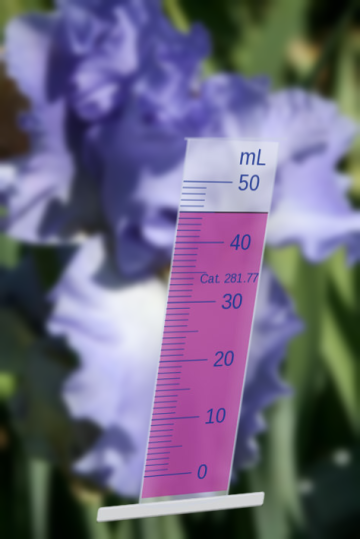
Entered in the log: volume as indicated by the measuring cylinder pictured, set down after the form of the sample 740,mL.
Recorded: 45,mL
